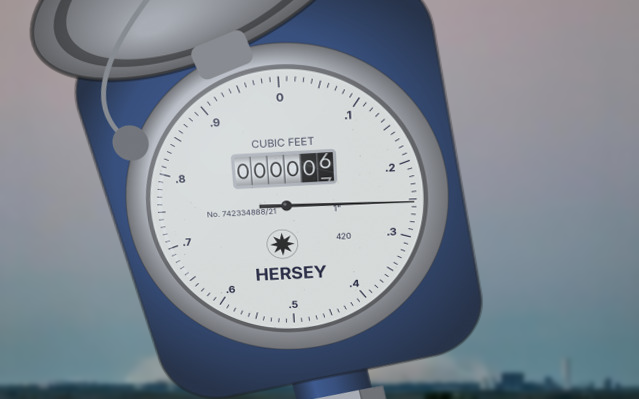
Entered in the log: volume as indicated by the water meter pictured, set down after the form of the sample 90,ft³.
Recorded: 6.25,ft³
